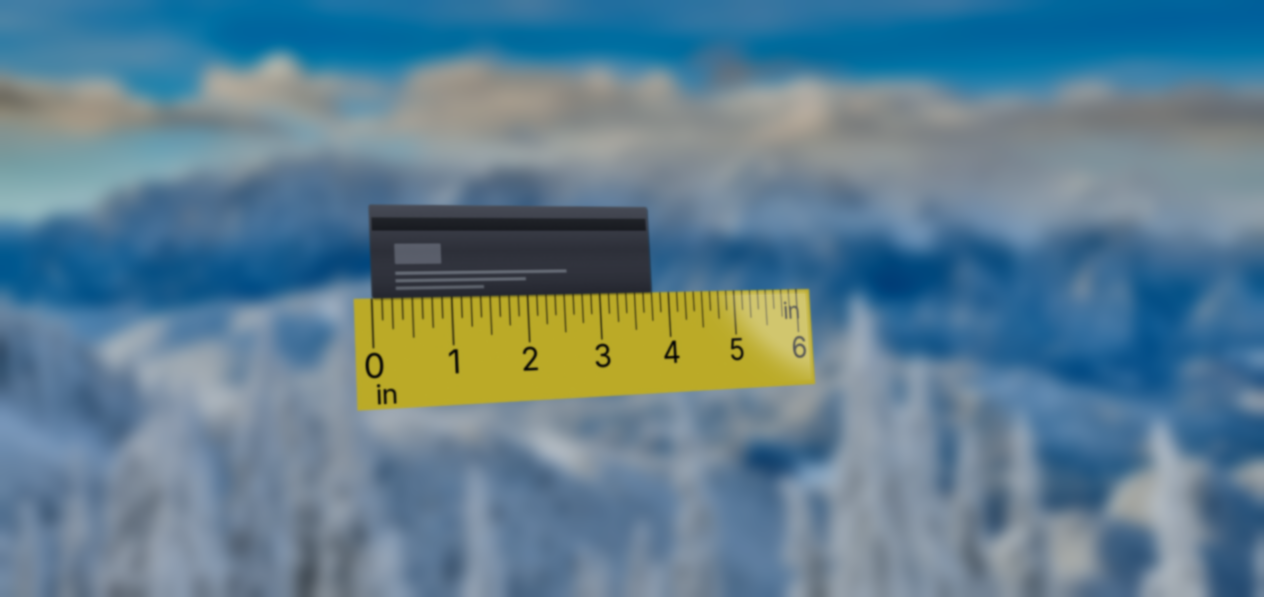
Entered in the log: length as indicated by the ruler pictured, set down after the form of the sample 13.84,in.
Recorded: 3.75,in
